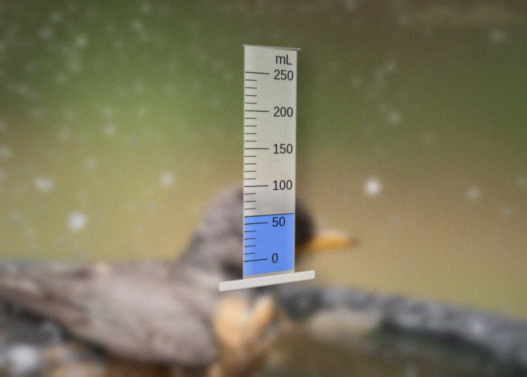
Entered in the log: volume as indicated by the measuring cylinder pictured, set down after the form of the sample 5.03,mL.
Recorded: 60,mL
